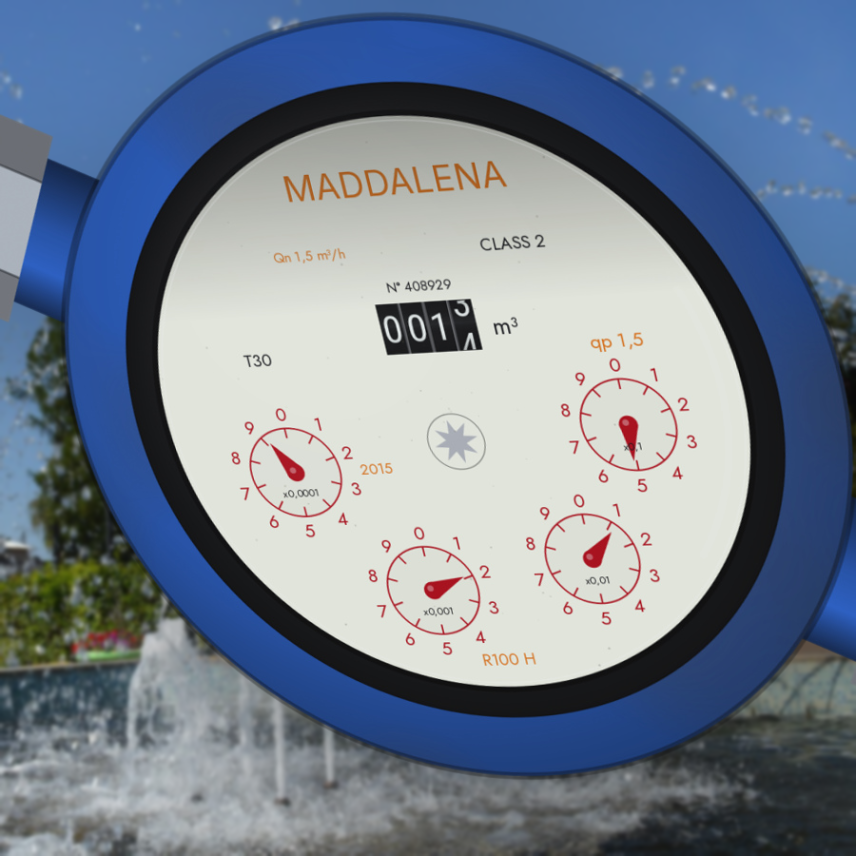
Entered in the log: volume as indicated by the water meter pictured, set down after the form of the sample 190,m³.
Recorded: 13.5119,m³
